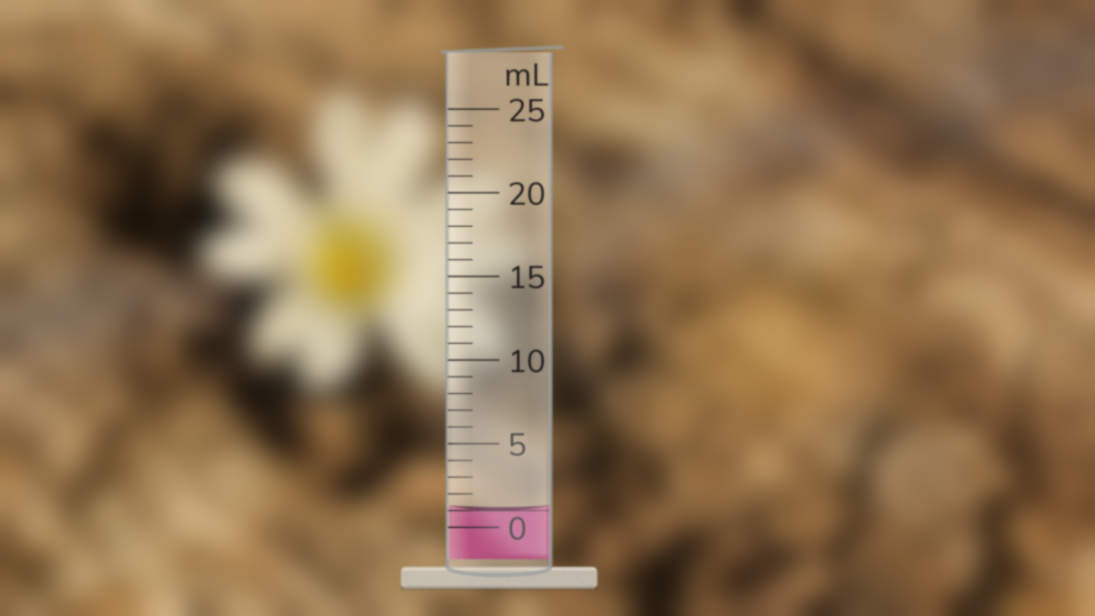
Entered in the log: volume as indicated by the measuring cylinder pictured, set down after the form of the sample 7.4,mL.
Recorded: 1,mL
